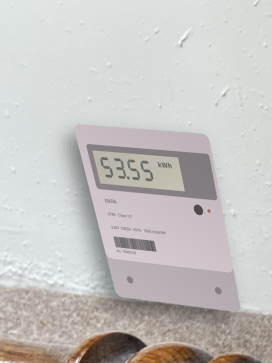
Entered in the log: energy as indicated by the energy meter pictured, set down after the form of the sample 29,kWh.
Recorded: 53.55,kWh
